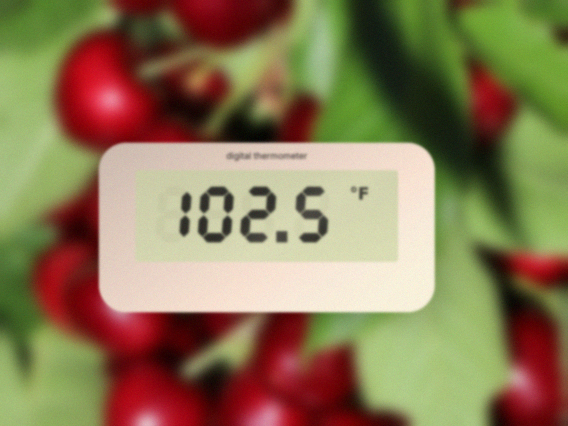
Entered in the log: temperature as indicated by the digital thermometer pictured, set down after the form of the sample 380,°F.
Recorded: 102.5,°F
